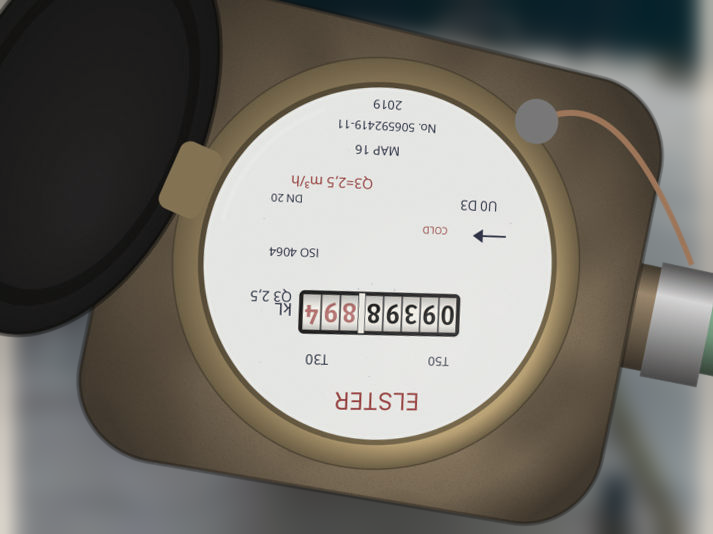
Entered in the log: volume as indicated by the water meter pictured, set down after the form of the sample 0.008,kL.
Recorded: 9398.894,kL
